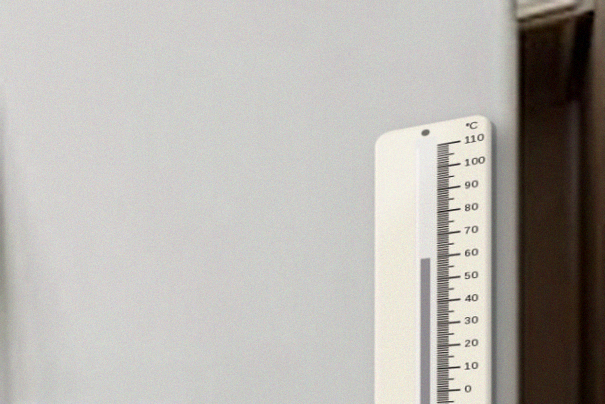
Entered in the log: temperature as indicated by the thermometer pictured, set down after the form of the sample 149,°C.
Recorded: 60,°C
